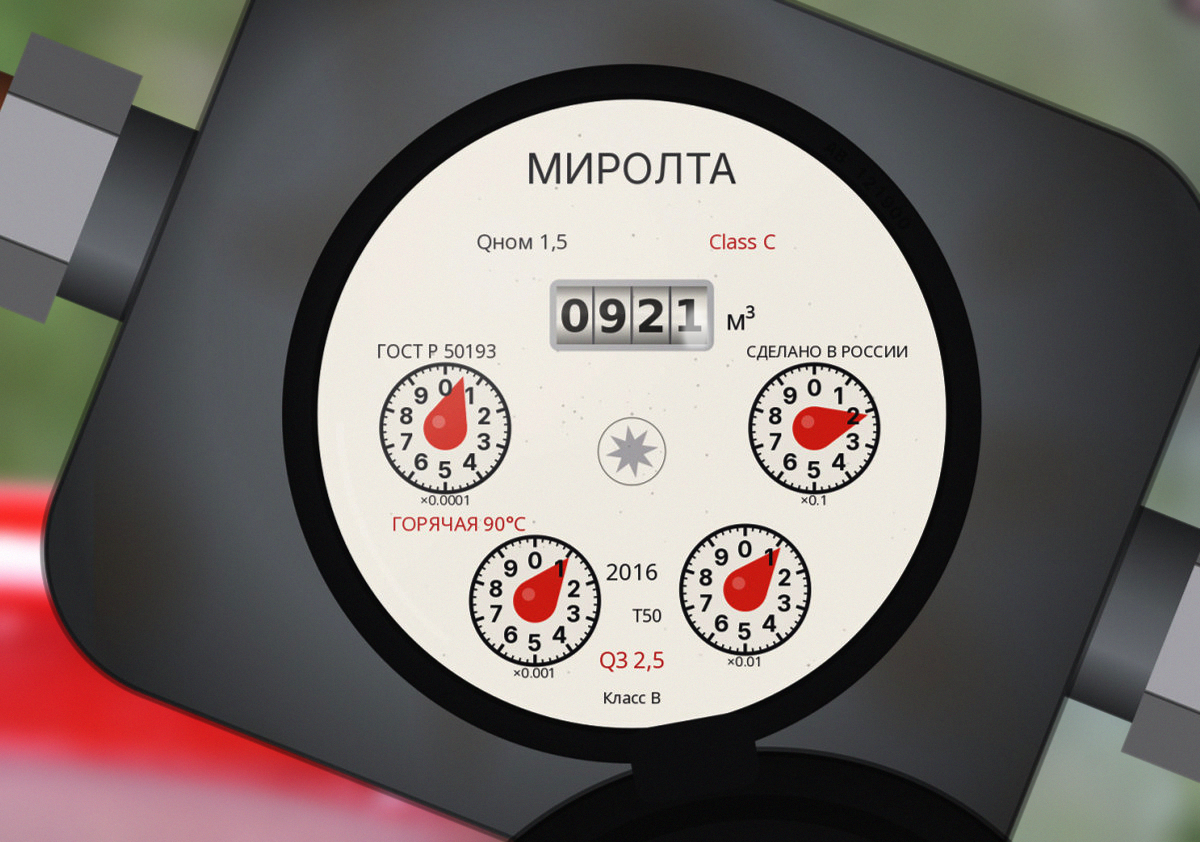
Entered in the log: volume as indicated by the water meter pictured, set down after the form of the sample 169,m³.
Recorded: 921.2110,m³
